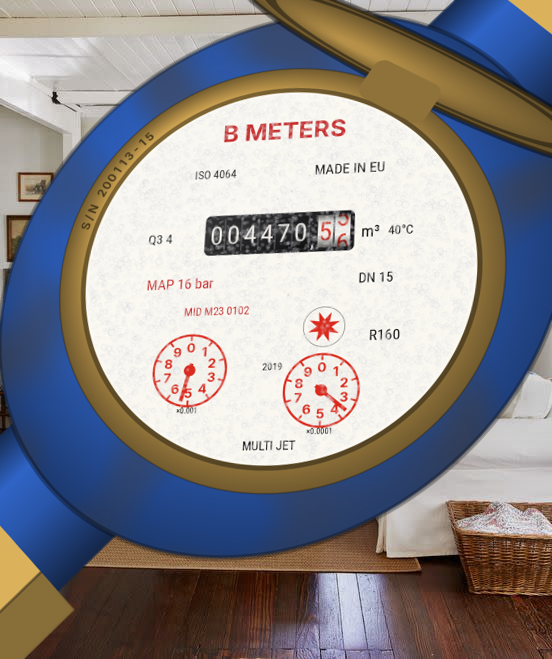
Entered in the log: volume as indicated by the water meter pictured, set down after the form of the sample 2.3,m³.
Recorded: 4470.5553,m³
